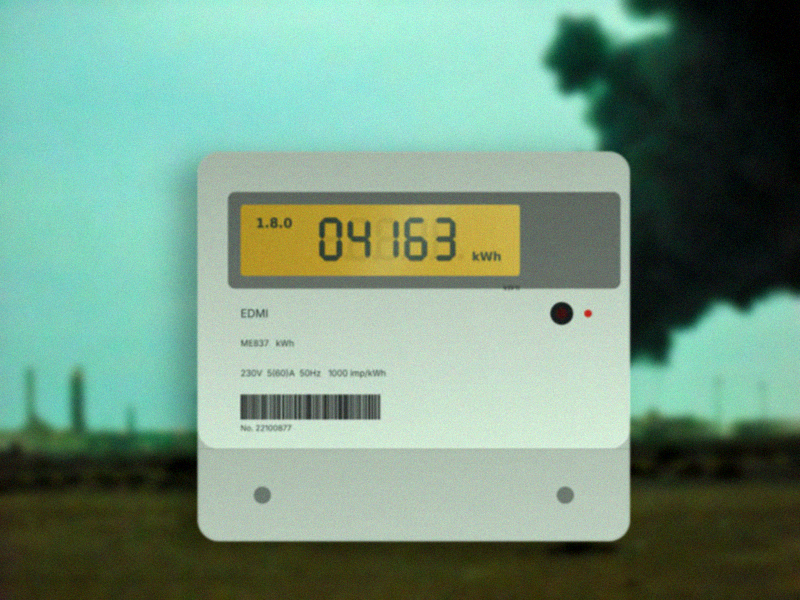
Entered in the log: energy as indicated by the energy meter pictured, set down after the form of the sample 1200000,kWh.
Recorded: 4163,kWh
